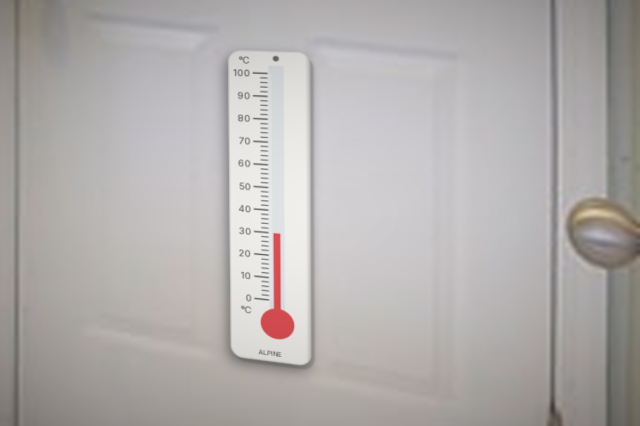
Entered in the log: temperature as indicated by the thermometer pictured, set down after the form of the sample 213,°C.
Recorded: 30,°C
